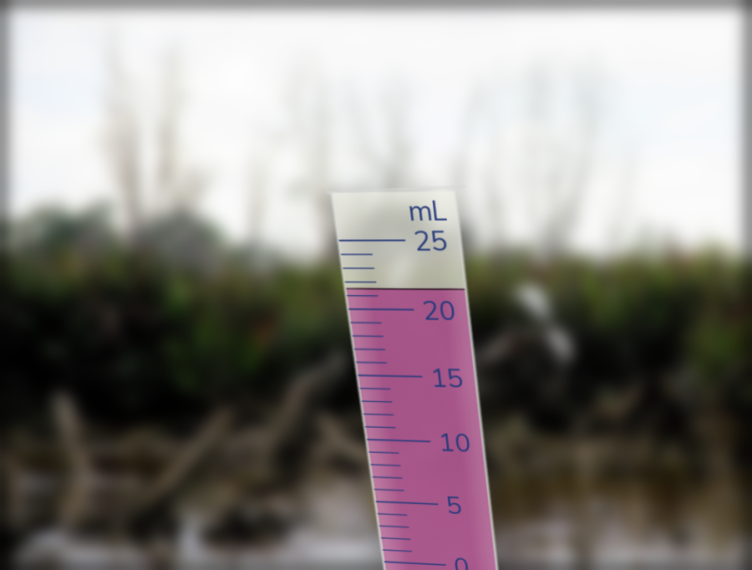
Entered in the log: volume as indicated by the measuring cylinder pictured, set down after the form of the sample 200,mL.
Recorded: 21.5,mL
